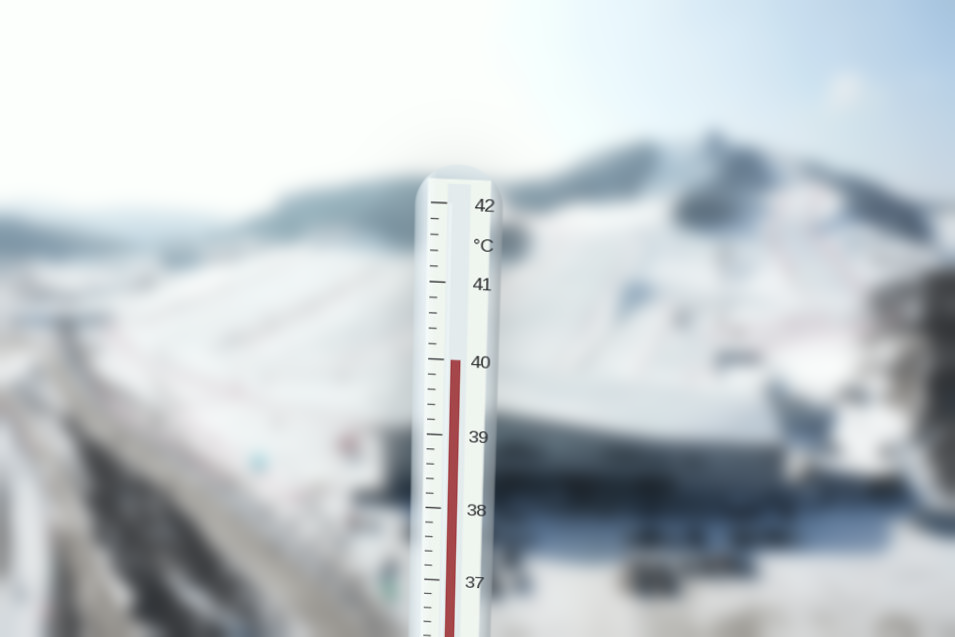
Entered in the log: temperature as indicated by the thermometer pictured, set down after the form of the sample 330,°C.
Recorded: 40,°C
